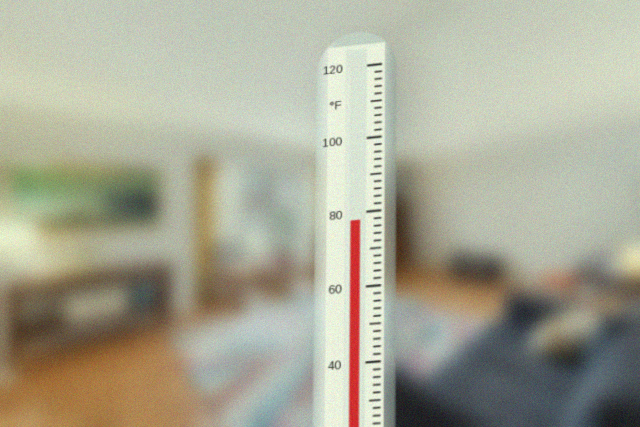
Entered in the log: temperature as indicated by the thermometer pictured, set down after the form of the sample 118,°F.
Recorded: 78,°F
